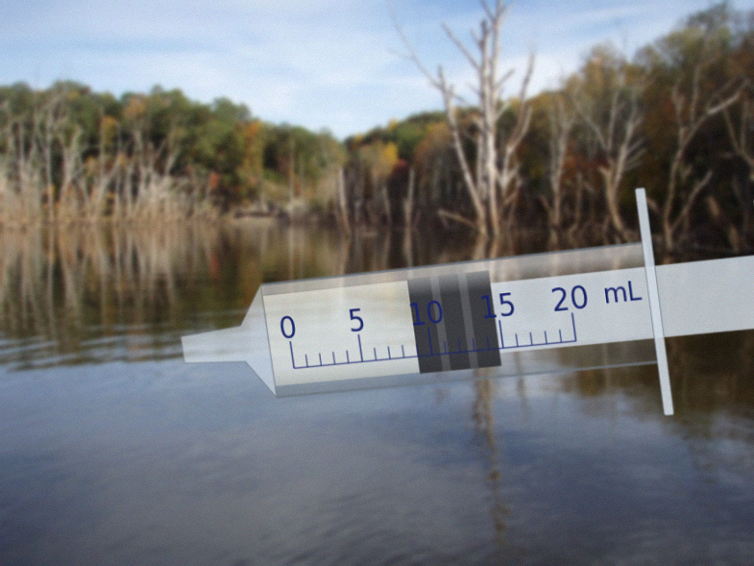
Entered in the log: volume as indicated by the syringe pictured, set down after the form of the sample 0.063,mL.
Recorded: 9,mL
